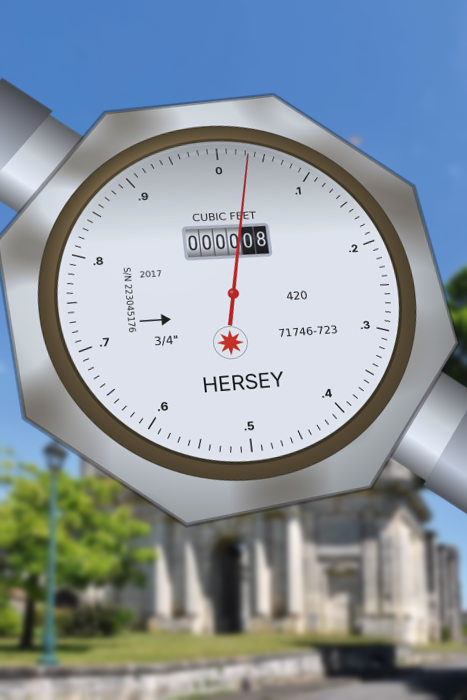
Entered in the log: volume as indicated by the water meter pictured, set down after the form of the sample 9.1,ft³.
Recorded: 8.03,ft³
